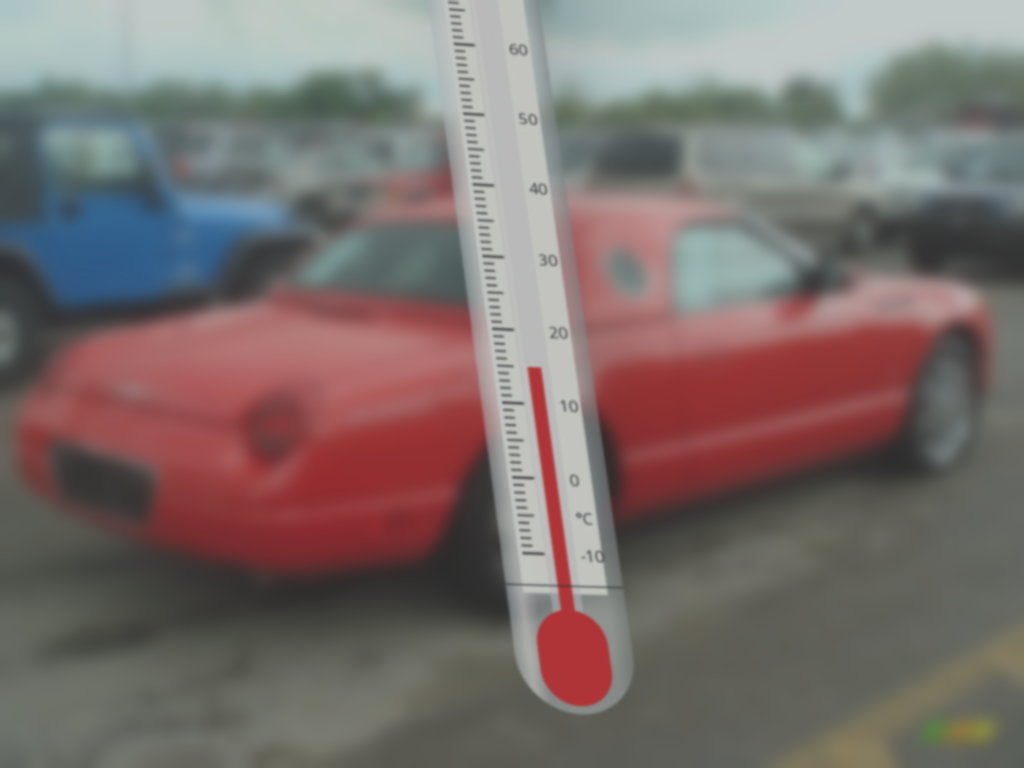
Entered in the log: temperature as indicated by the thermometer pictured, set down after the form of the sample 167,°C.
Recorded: 15,°C
